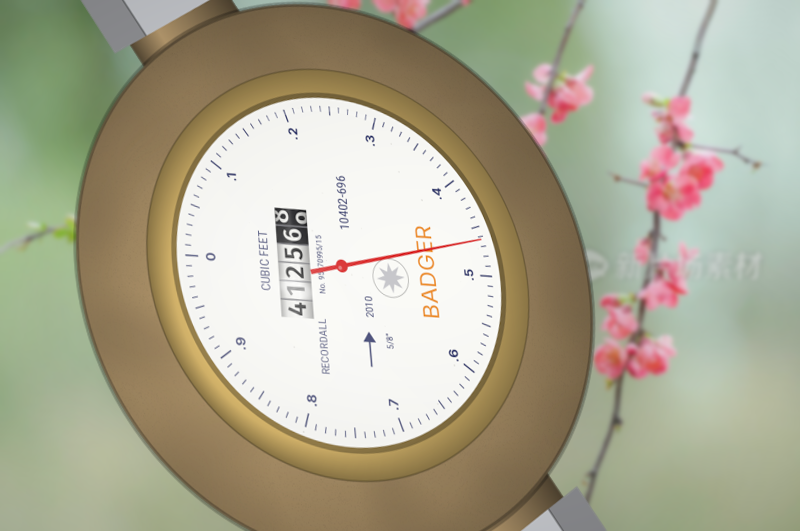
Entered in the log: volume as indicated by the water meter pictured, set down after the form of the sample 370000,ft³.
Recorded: 412568.46,ft³
